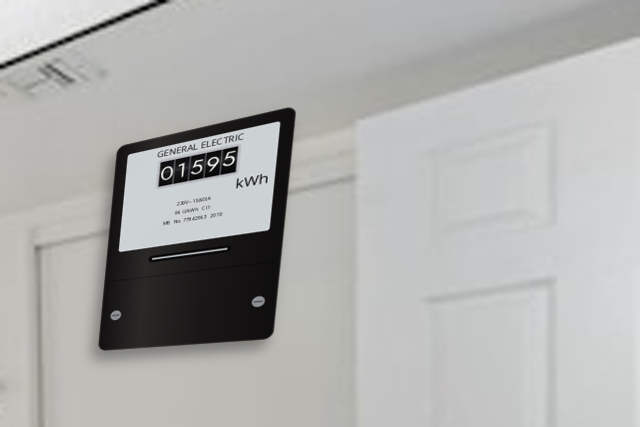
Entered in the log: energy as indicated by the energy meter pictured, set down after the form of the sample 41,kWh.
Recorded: 1595,kWh
